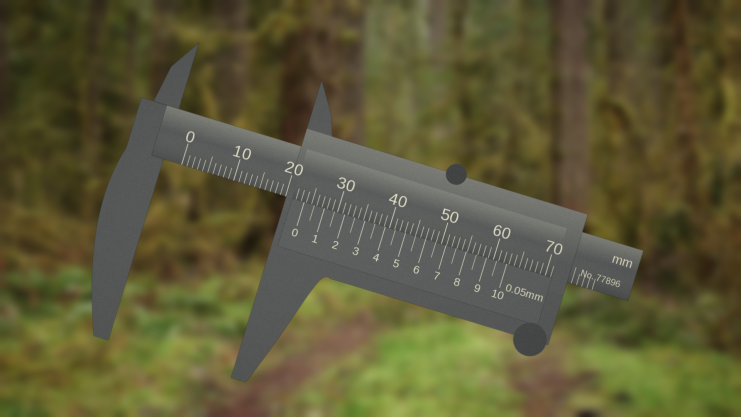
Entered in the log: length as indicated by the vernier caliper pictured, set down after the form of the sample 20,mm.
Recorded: 23.6,mm
